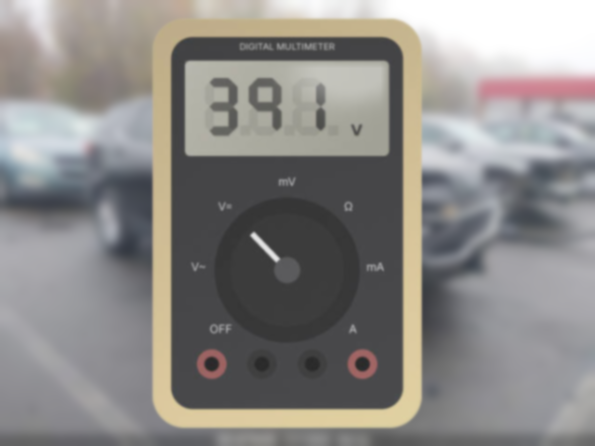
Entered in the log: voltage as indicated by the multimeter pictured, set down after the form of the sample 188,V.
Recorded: 391,V
